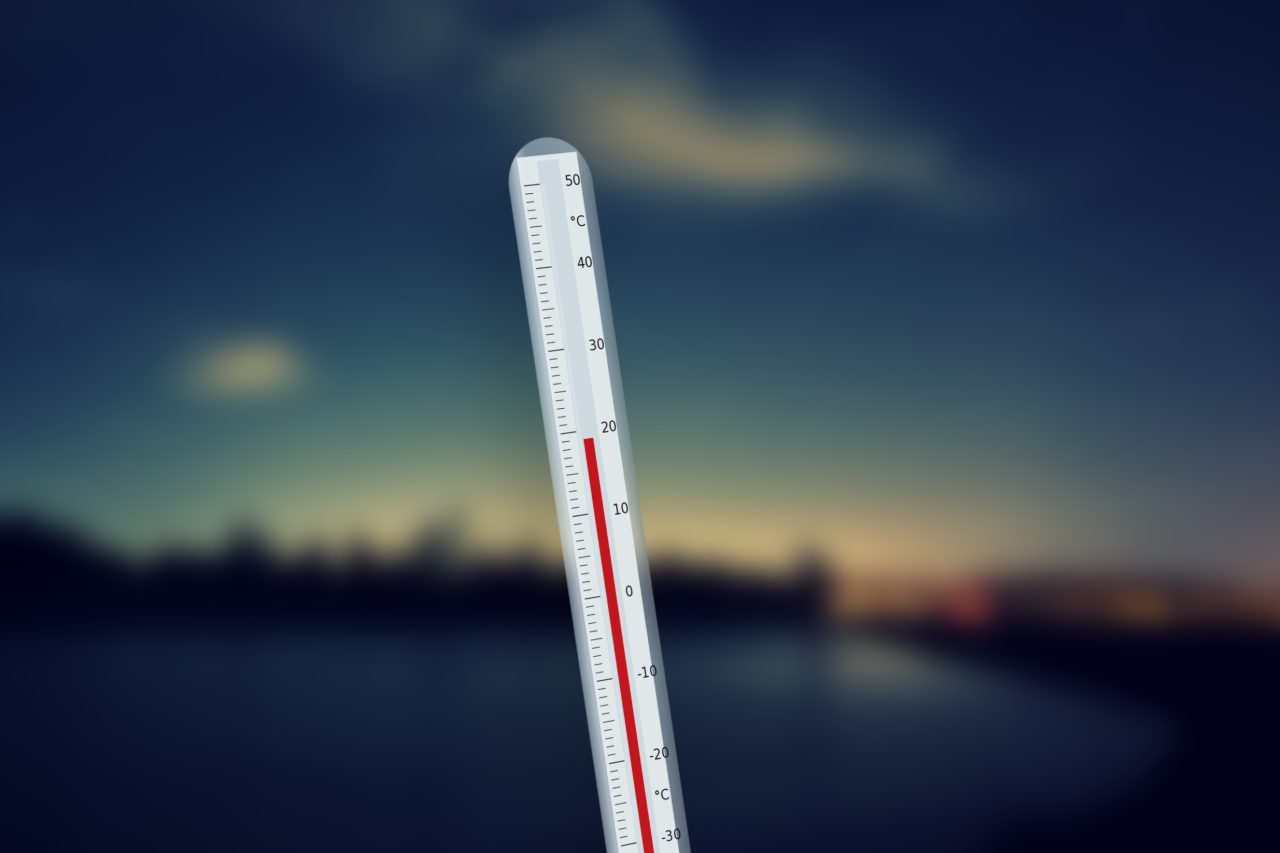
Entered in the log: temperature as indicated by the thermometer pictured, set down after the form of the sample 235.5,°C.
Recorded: 19,°C
